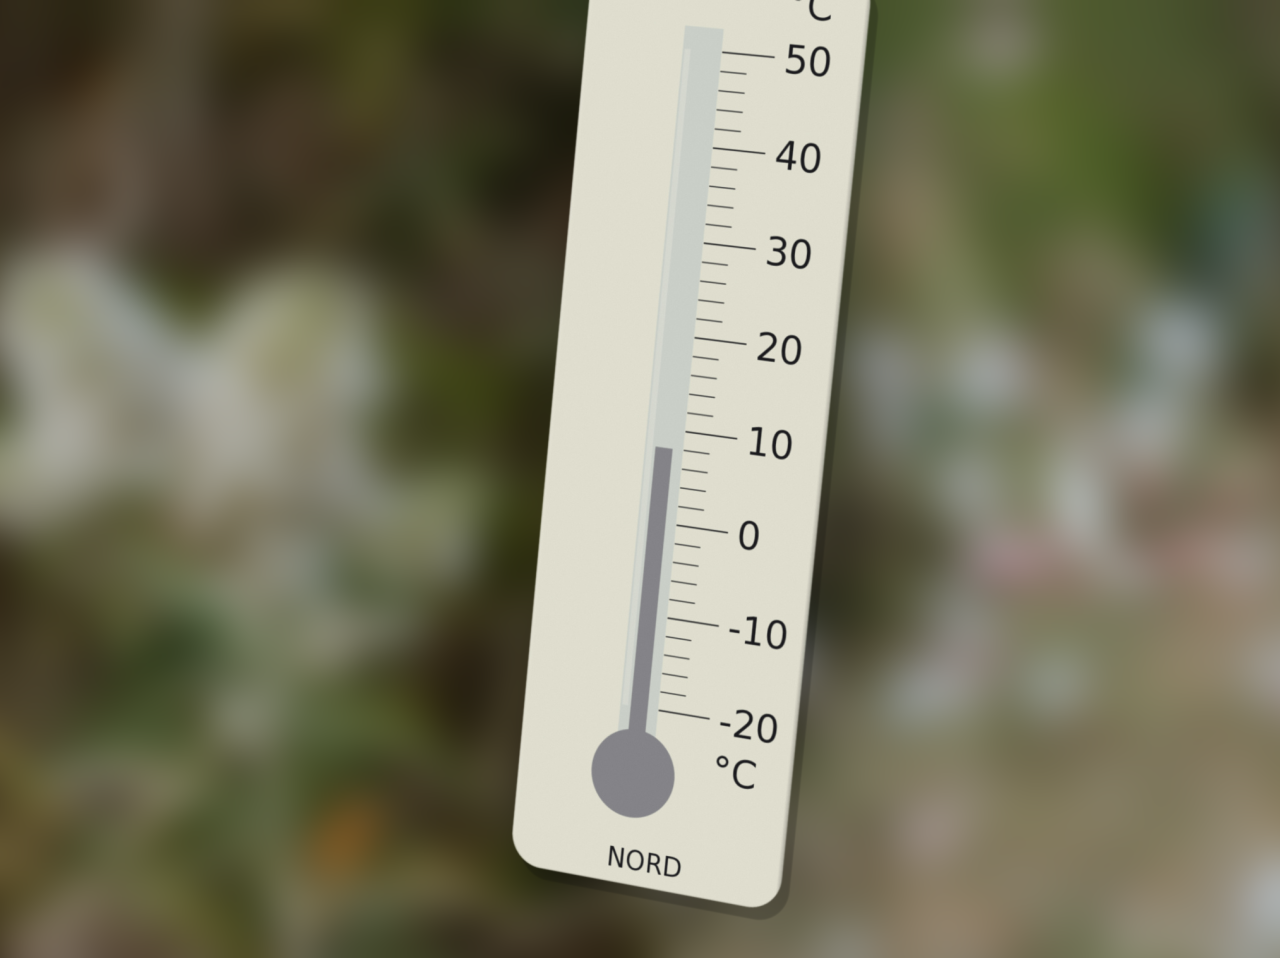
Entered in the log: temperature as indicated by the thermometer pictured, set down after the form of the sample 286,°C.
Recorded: 8,°C
